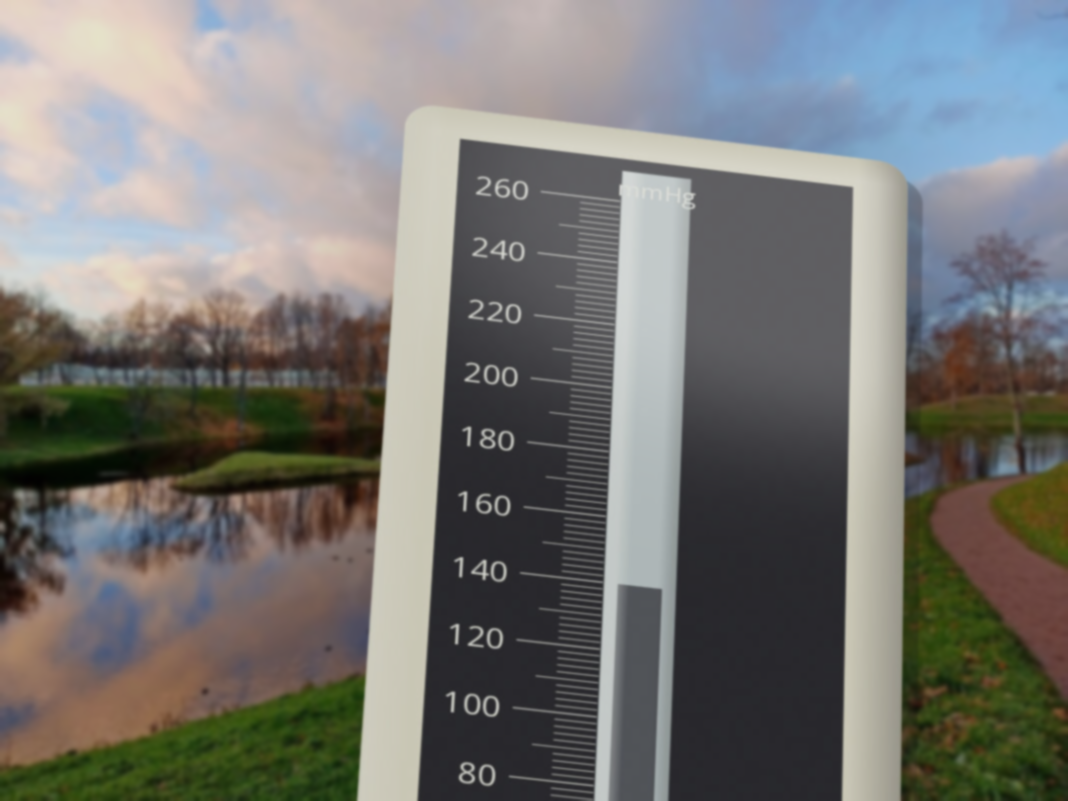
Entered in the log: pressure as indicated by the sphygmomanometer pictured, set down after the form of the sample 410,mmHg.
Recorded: 140,mmHg
